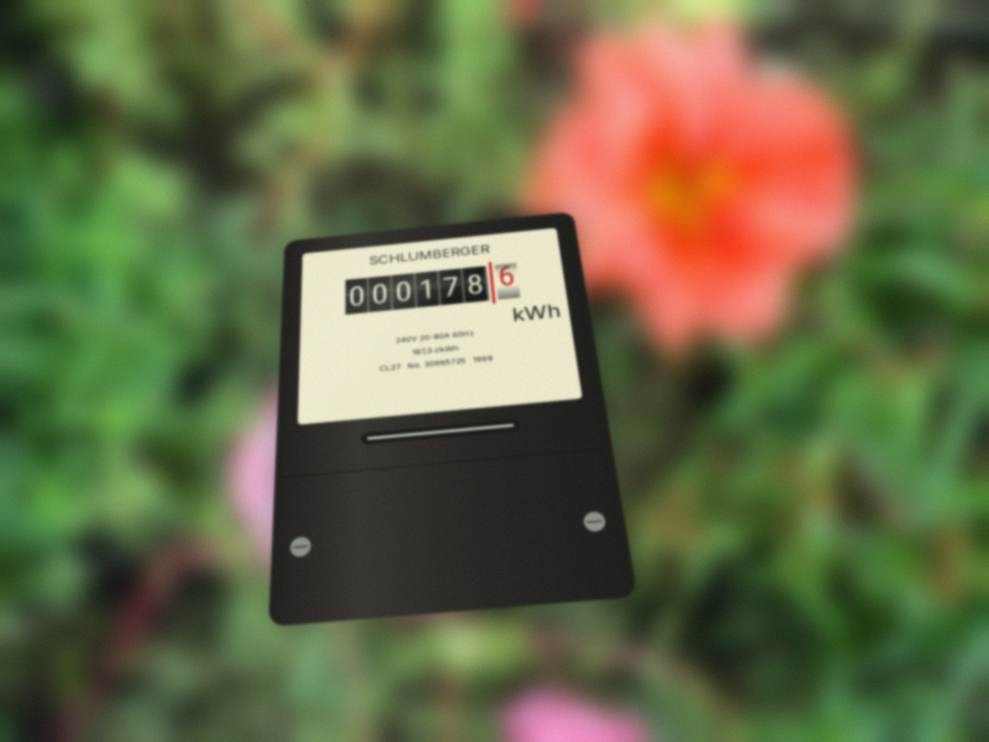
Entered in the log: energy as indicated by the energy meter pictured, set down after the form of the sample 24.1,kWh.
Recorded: 178.6,kWh
